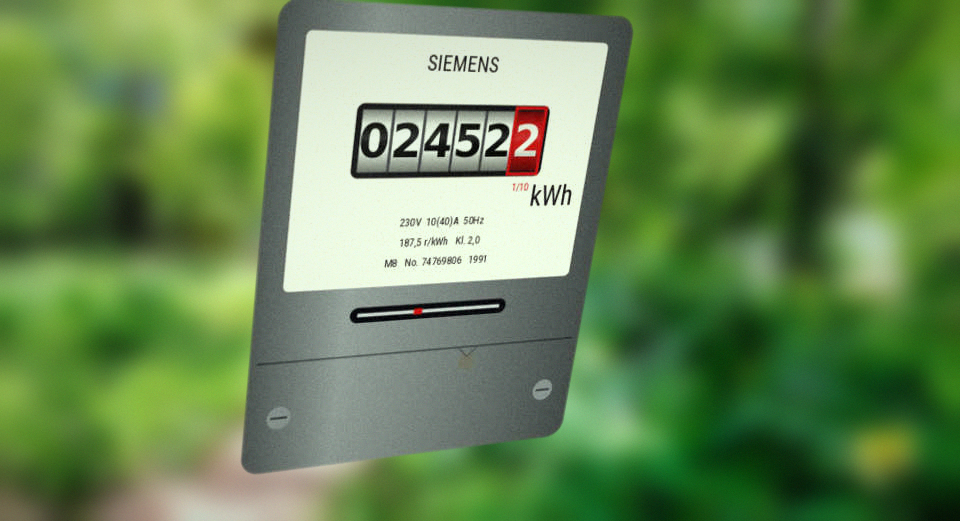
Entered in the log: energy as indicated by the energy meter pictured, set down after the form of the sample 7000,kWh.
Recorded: 2452.2,kWh
